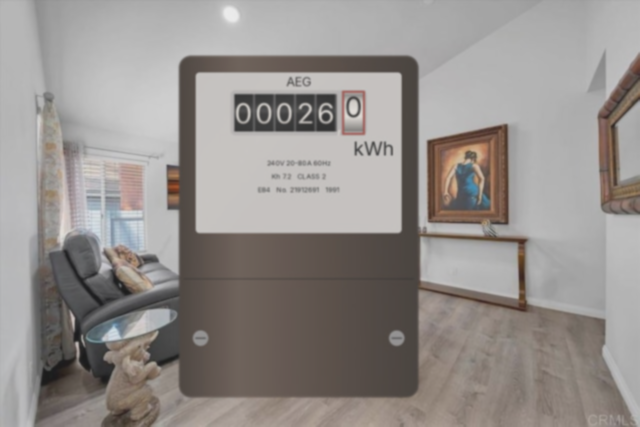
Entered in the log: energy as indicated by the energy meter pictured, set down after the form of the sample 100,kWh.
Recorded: 26.0,kWh
